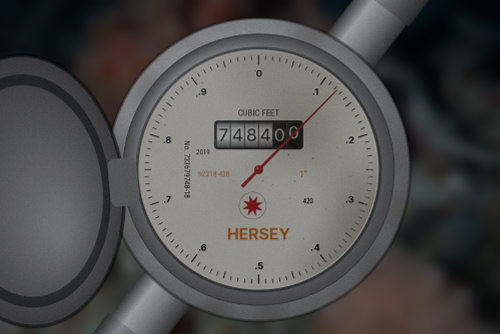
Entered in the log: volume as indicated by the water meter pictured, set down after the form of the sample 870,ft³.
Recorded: 748400.12,ft³
